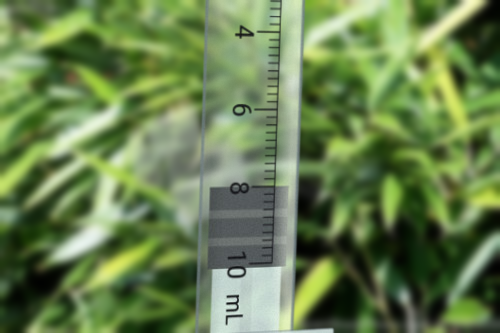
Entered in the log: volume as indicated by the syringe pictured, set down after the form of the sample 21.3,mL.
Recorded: 8,mL
